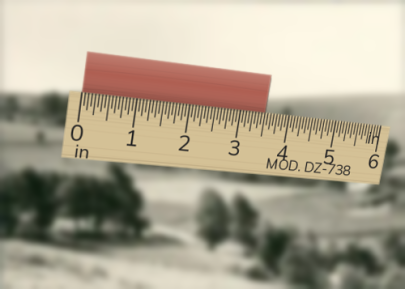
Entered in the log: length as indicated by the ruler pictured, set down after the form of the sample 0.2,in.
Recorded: 3.5,in
